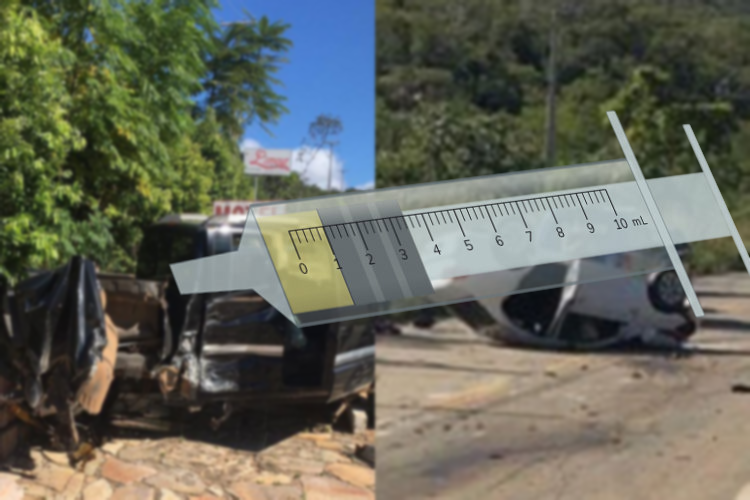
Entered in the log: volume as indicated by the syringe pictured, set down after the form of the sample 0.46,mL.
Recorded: 1,mL
